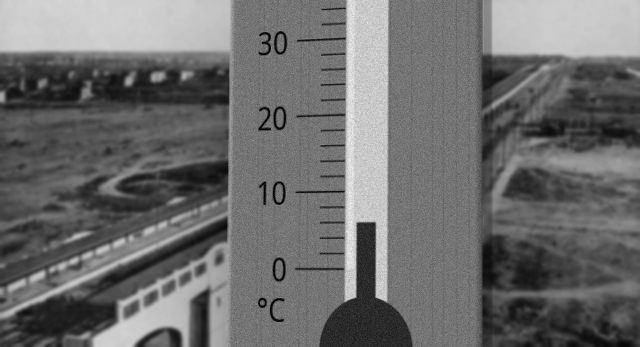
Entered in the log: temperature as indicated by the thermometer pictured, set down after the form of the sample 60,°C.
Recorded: 6,°C
